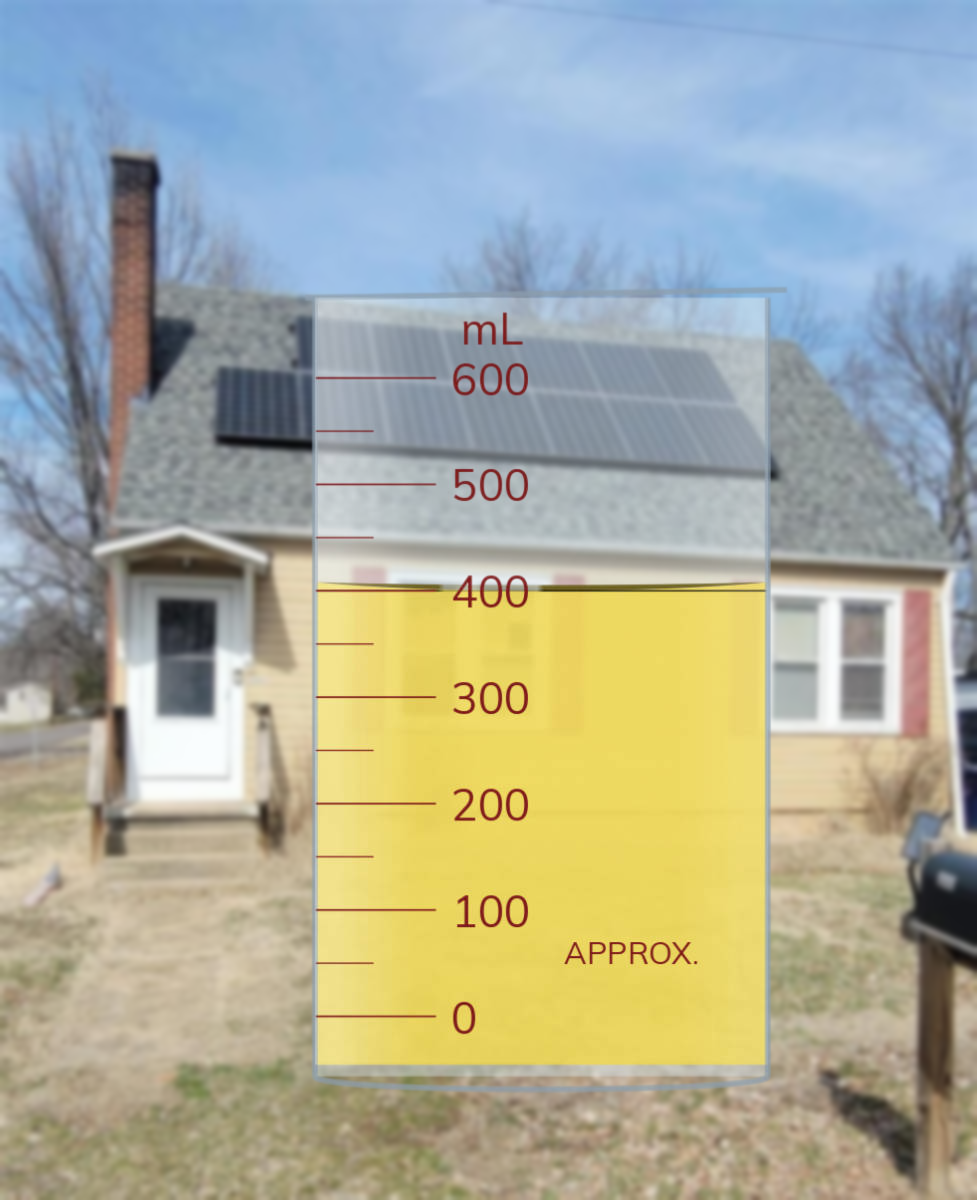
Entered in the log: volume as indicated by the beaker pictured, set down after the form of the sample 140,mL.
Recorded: 400,mL
